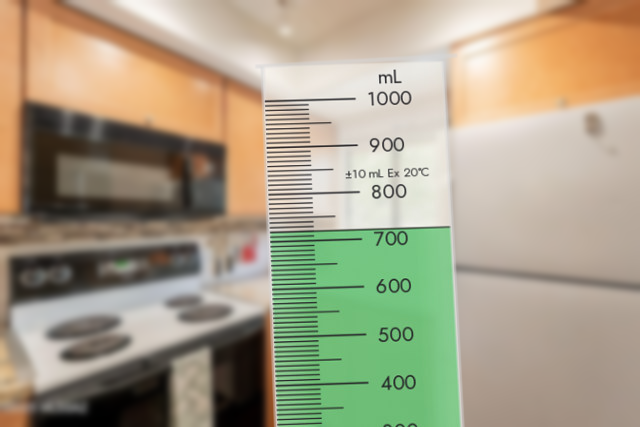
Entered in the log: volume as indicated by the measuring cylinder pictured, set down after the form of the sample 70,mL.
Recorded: 720,mL
